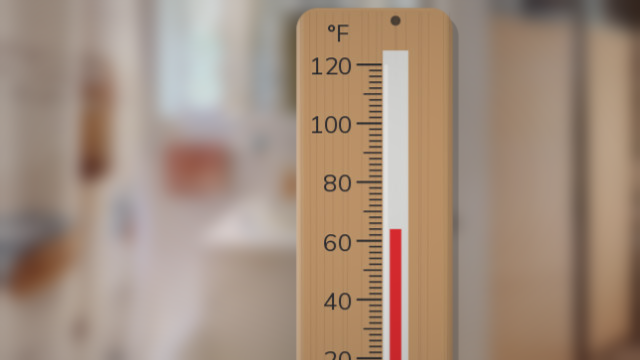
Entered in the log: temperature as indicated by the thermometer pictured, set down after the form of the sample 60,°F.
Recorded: 64,°F
